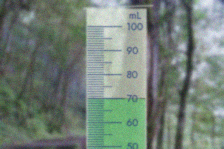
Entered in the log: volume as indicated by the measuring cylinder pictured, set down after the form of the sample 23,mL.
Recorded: 70,mL
